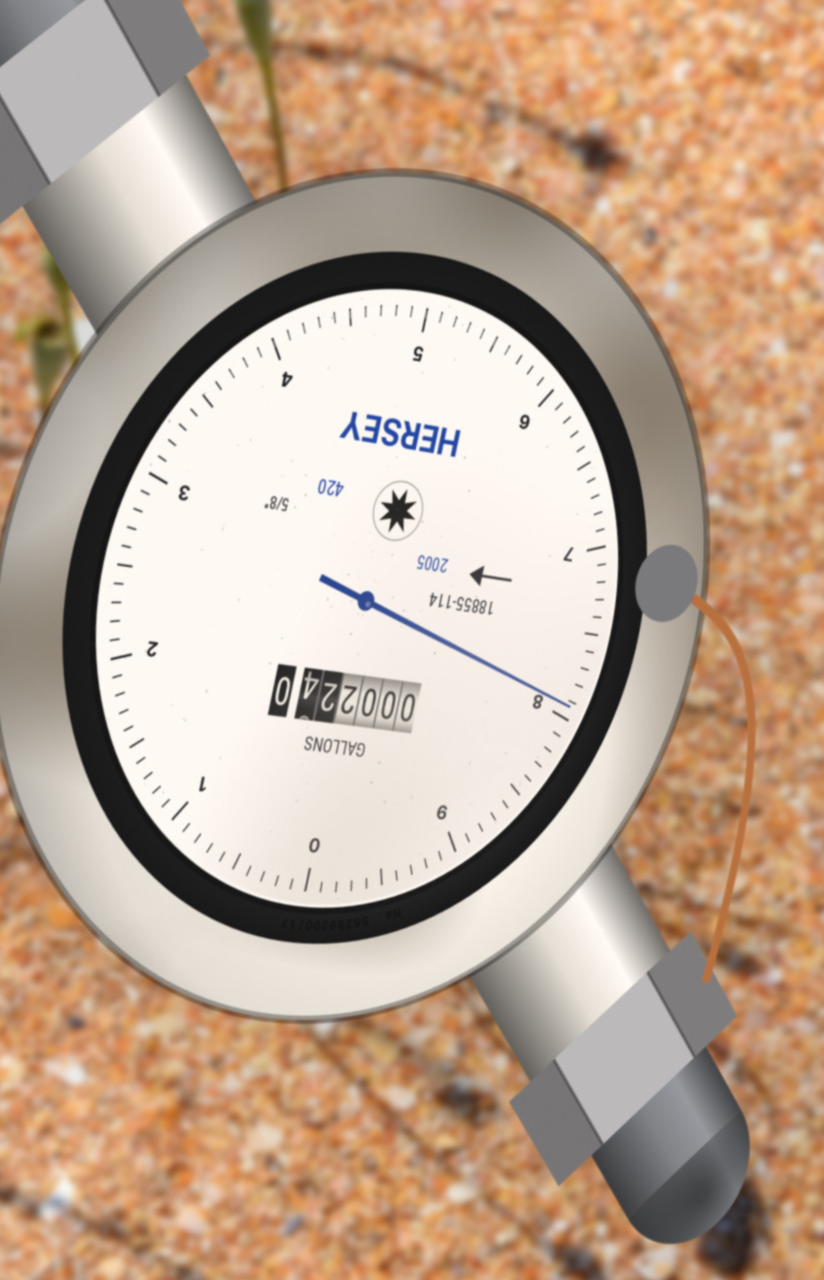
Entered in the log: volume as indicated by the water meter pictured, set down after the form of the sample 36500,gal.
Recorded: 2237.9,gal
